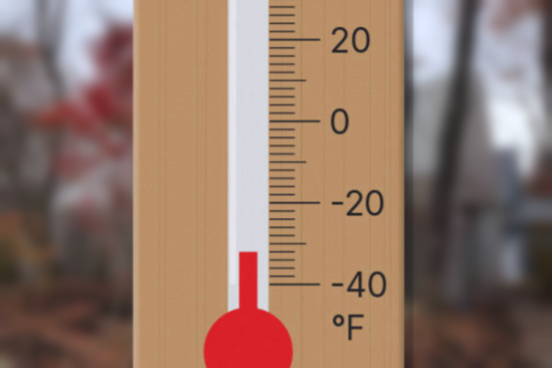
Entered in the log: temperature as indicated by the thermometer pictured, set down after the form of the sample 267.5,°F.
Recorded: -32,°F
